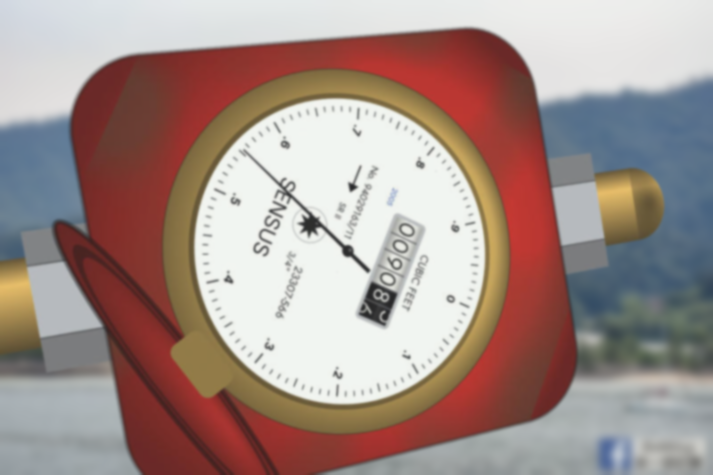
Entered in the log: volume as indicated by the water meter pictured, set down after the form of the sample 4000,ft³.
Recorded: 9085.55,ft³
